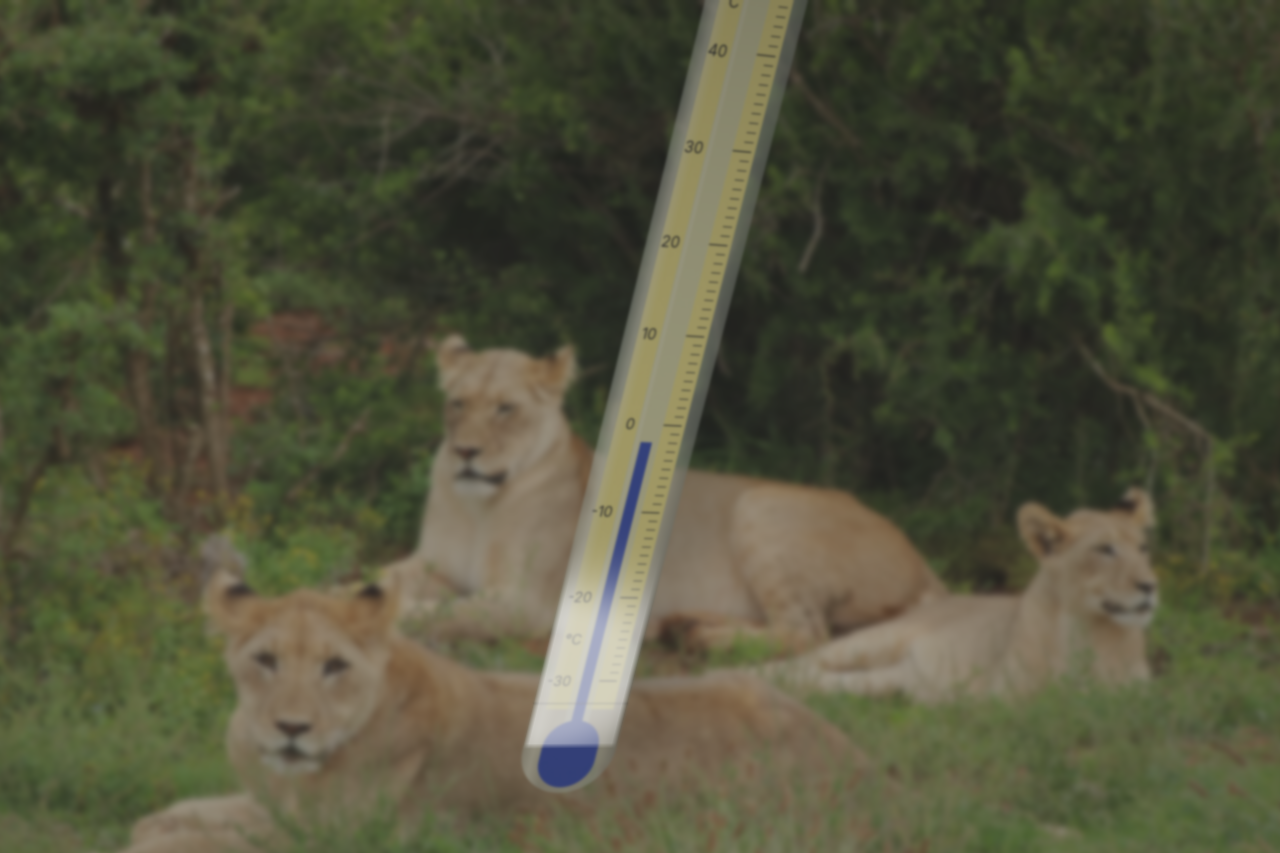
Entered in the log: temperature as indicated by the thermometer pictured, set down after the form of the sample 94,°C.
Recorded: -2,°C
